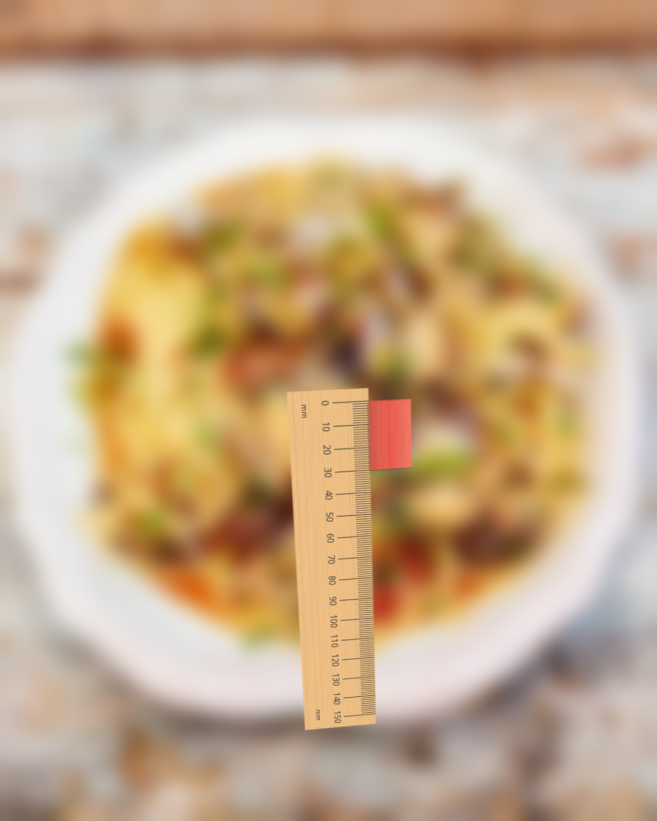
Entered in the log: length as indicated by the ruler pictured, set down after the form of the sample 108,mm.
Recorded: 30,mm
